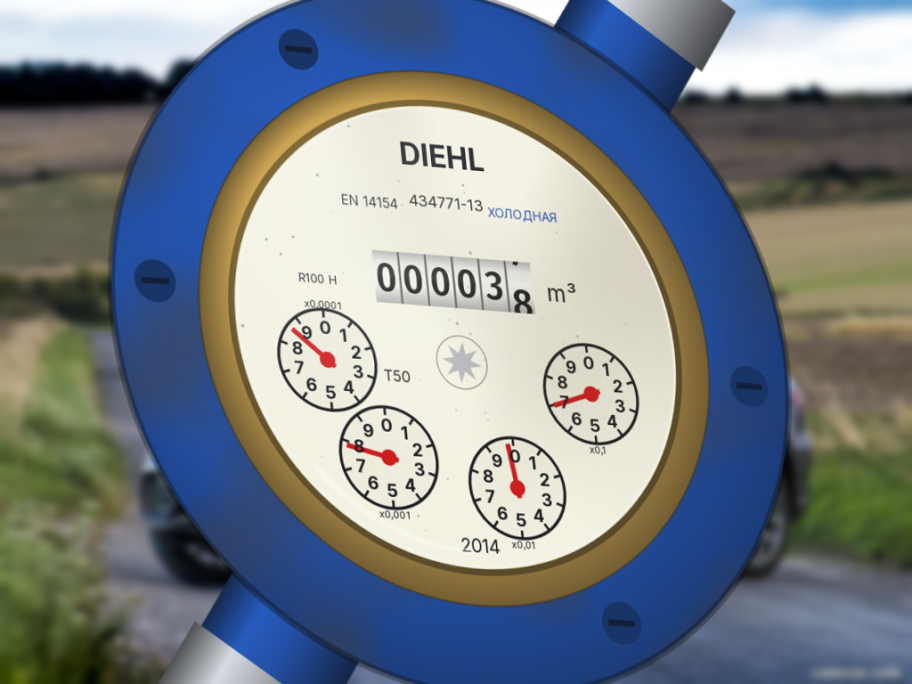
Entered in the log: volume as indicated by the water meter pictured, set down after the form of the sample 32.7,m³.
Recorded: 37.6978,m³
